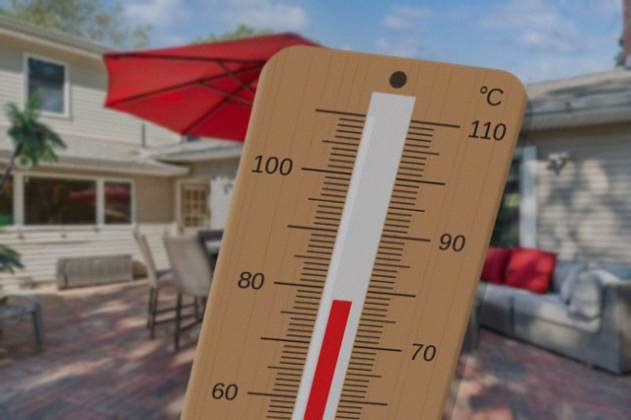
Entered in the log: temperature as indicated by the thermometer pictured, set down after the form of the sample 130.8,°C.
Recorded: 78,°C
